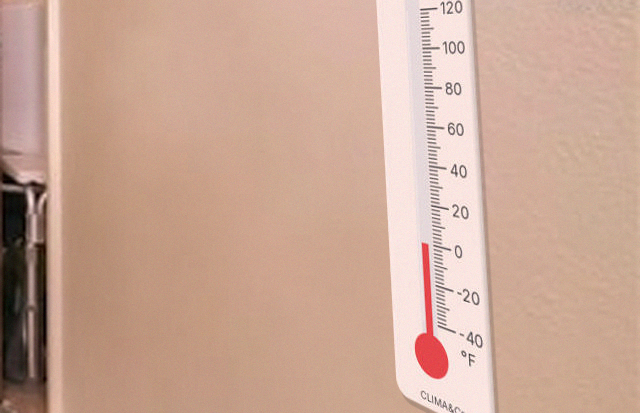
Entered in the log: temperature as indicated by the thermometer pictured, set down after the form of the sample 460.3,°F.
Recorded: 0,°F
